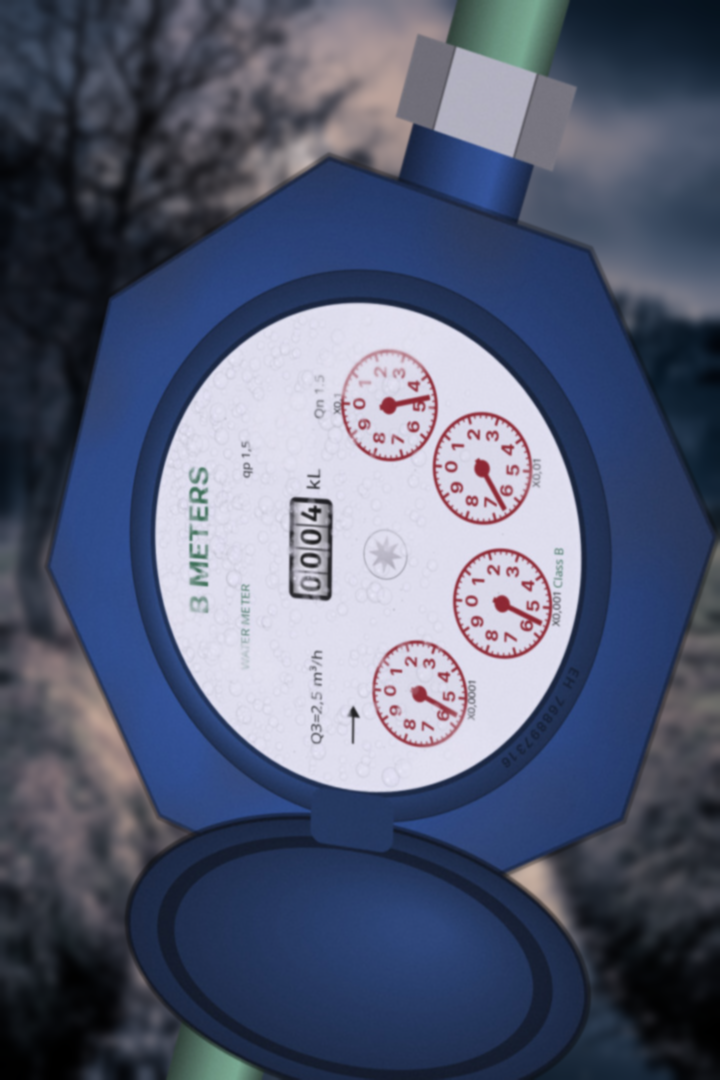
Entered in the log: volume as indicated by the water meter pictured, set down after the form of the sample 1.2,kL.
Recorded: 4.4655,kL
